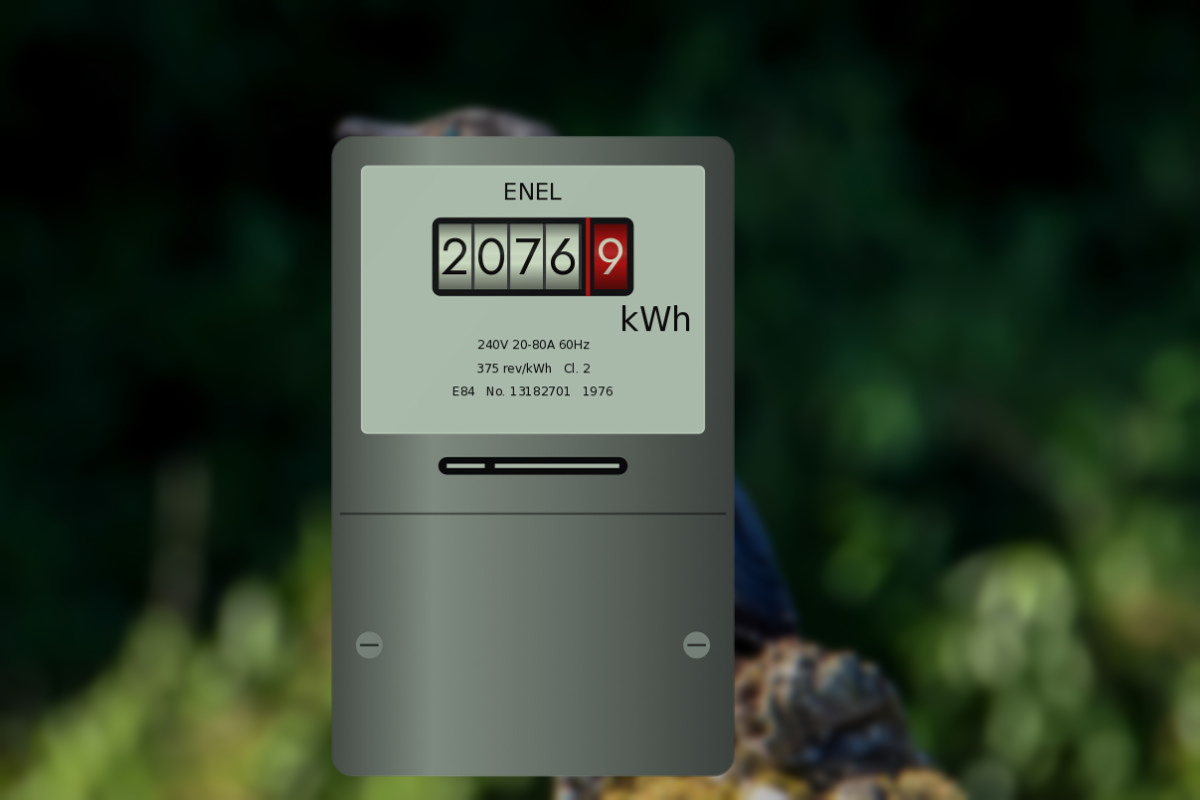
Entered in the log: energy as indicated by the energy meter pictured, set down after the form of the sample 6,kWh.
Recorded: 2076.9,kWh
